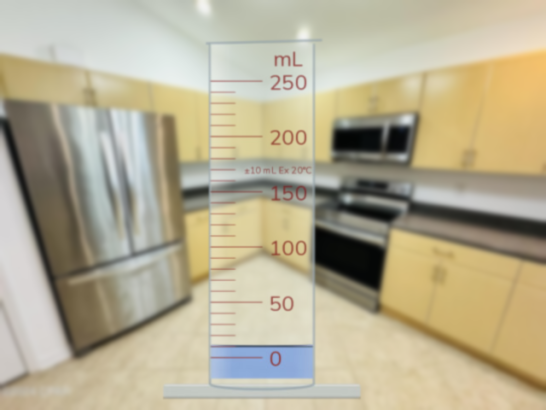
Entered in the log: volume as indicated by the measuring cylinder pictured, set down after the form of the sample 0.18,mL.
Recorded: 10,mL
